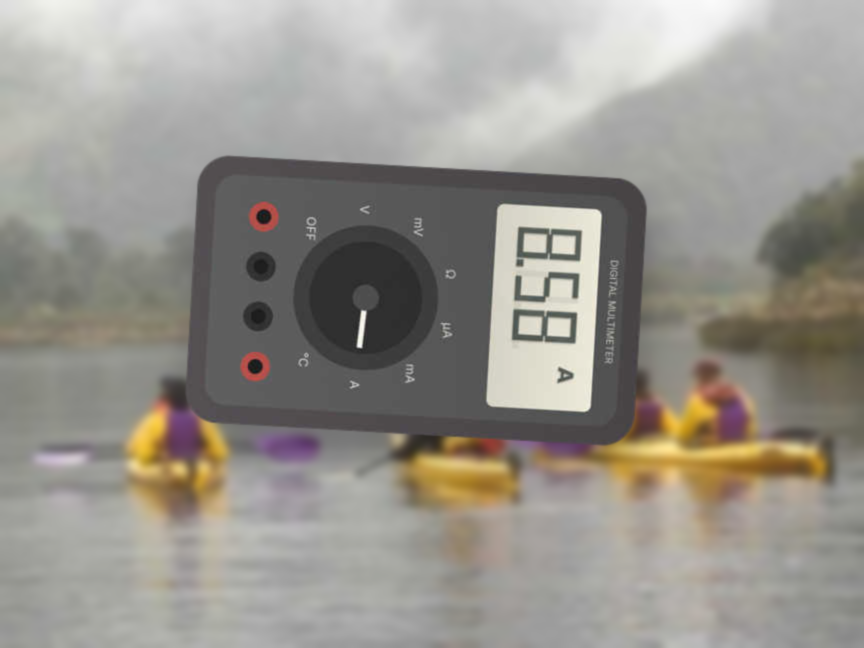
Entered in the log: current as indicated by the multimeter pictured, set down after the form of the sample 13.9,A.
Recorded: 8.58,A
